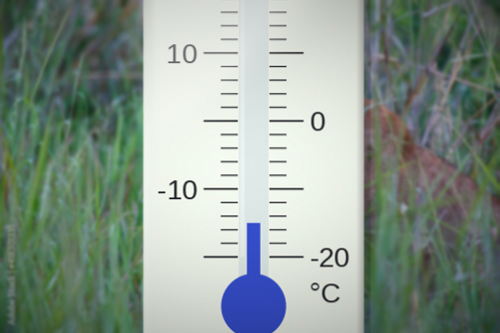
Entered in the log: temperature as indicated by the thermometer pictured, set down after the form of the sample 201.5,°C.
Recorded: -15,°C
